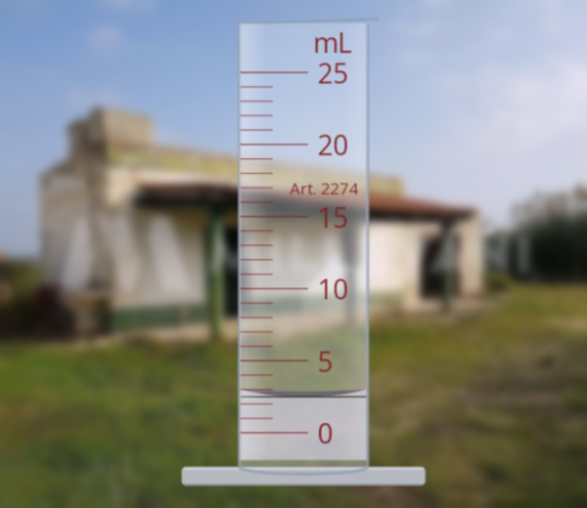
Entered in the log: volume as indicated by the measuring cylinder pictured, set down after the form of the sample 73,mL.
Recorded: 2.5,mL
